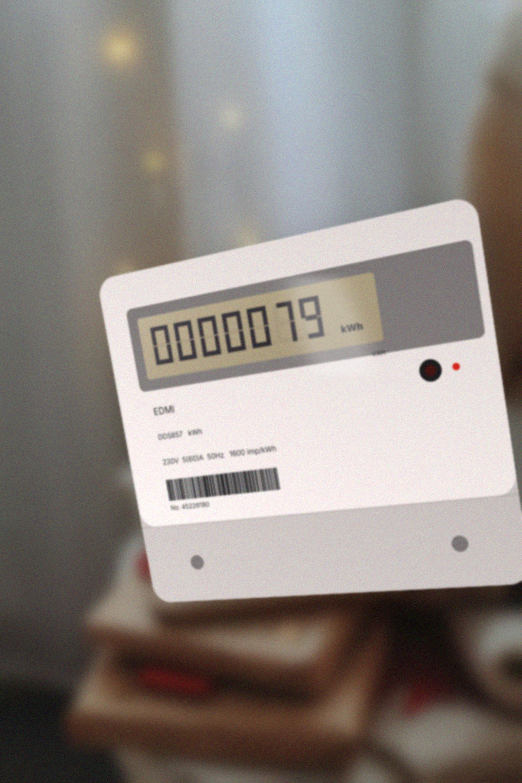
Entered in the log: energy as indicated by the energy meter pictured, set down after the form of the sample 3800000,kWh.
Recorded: 79,kWh
